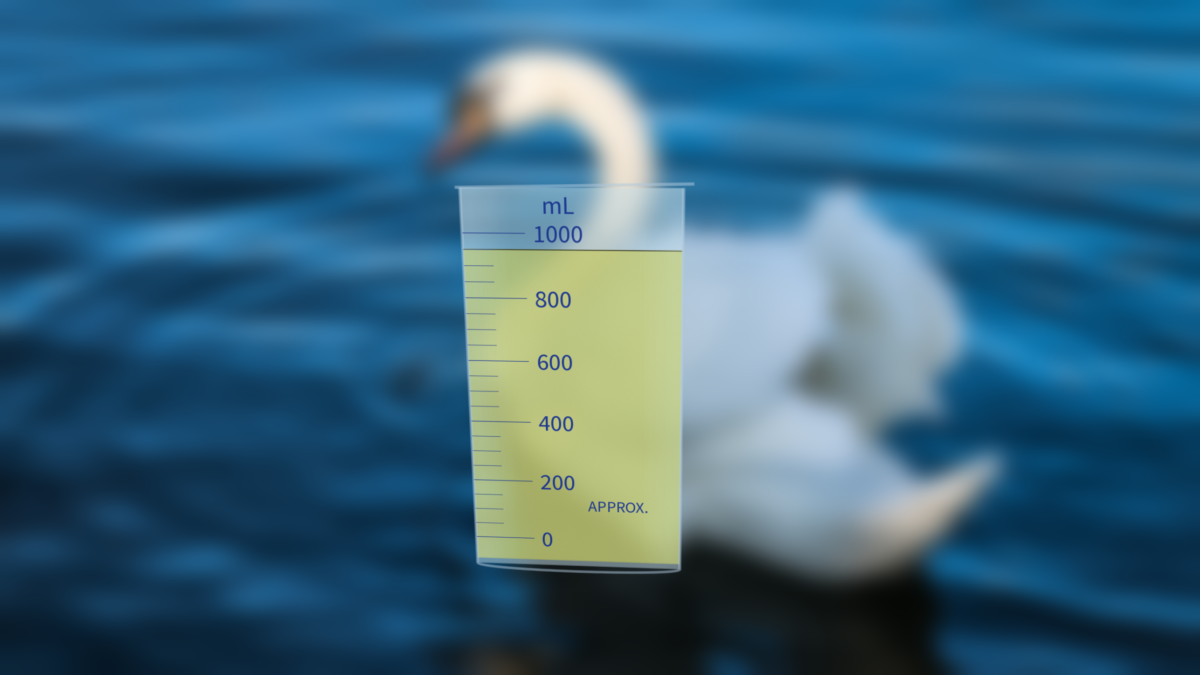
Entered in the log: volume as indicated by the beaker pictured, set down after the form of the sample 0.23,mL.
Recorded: 950,mL
